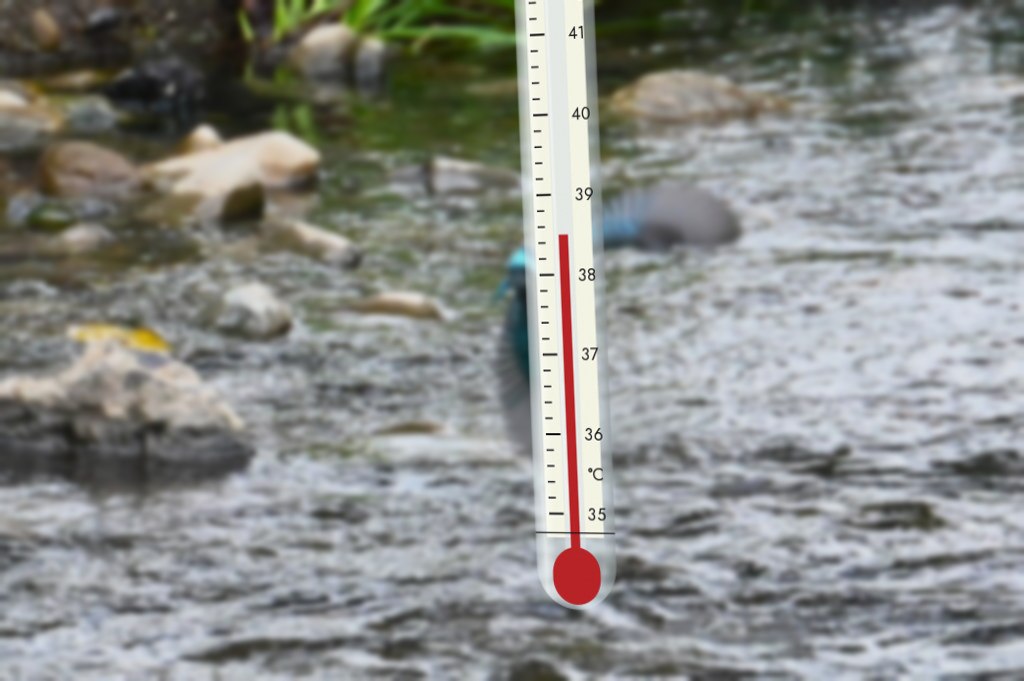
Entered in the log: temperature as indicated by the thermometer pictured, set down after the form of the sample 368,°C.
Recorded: 38.5,°C
